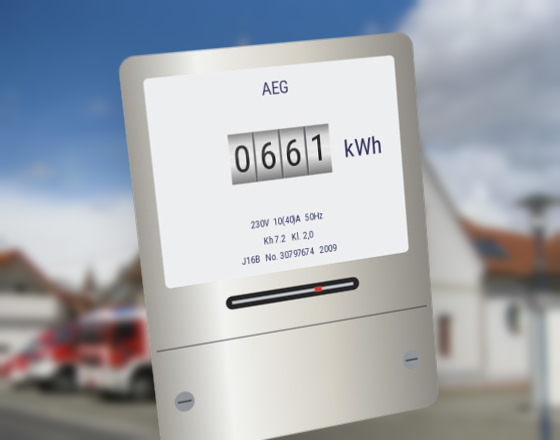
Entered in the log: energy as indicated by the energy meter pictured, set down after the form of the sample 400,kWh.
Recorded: 661,kWh
